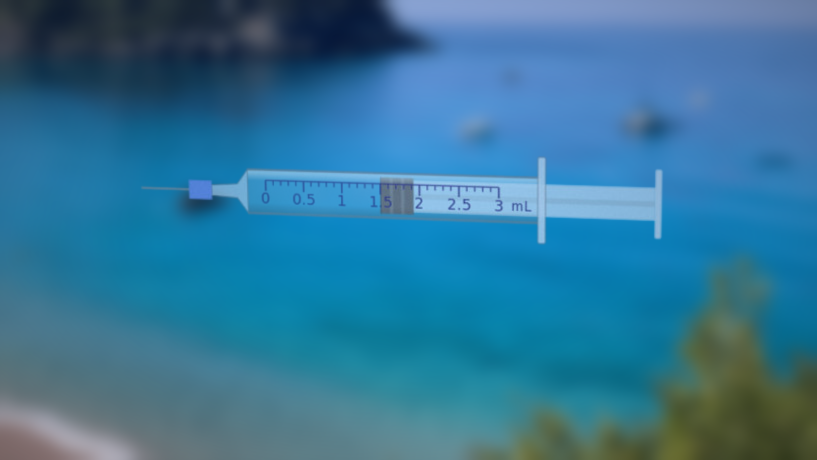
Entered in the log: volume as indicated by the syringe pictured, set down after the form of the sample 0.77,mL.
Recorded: 1.5,mL
